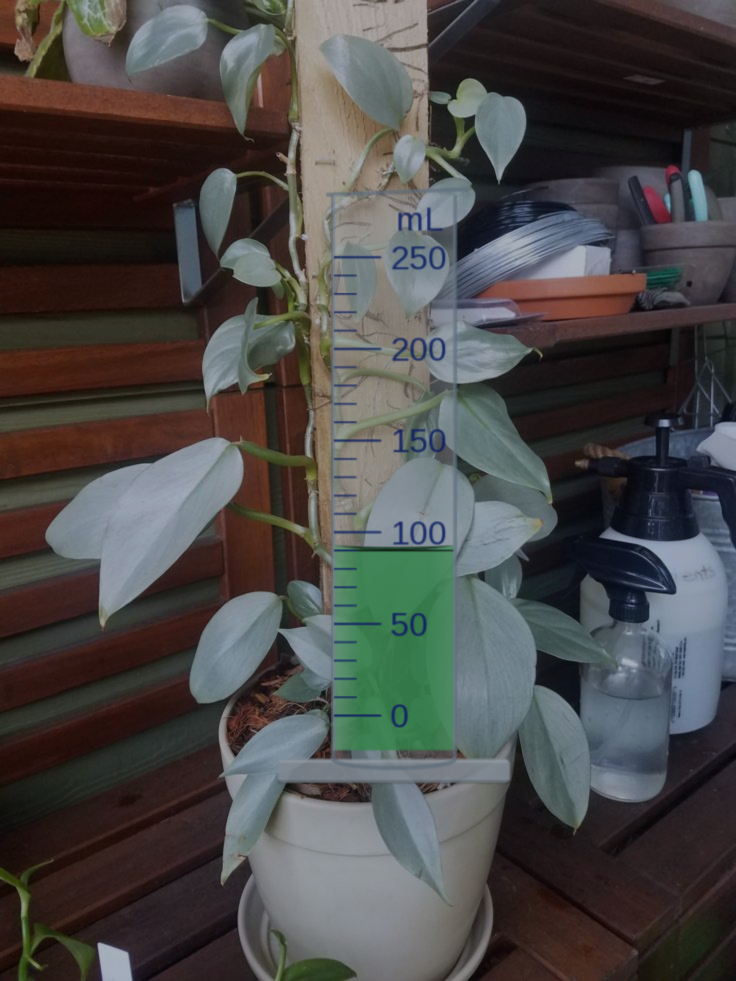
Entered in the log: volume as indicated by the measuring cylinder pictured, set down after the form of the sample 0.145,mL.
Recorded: 90,mL
